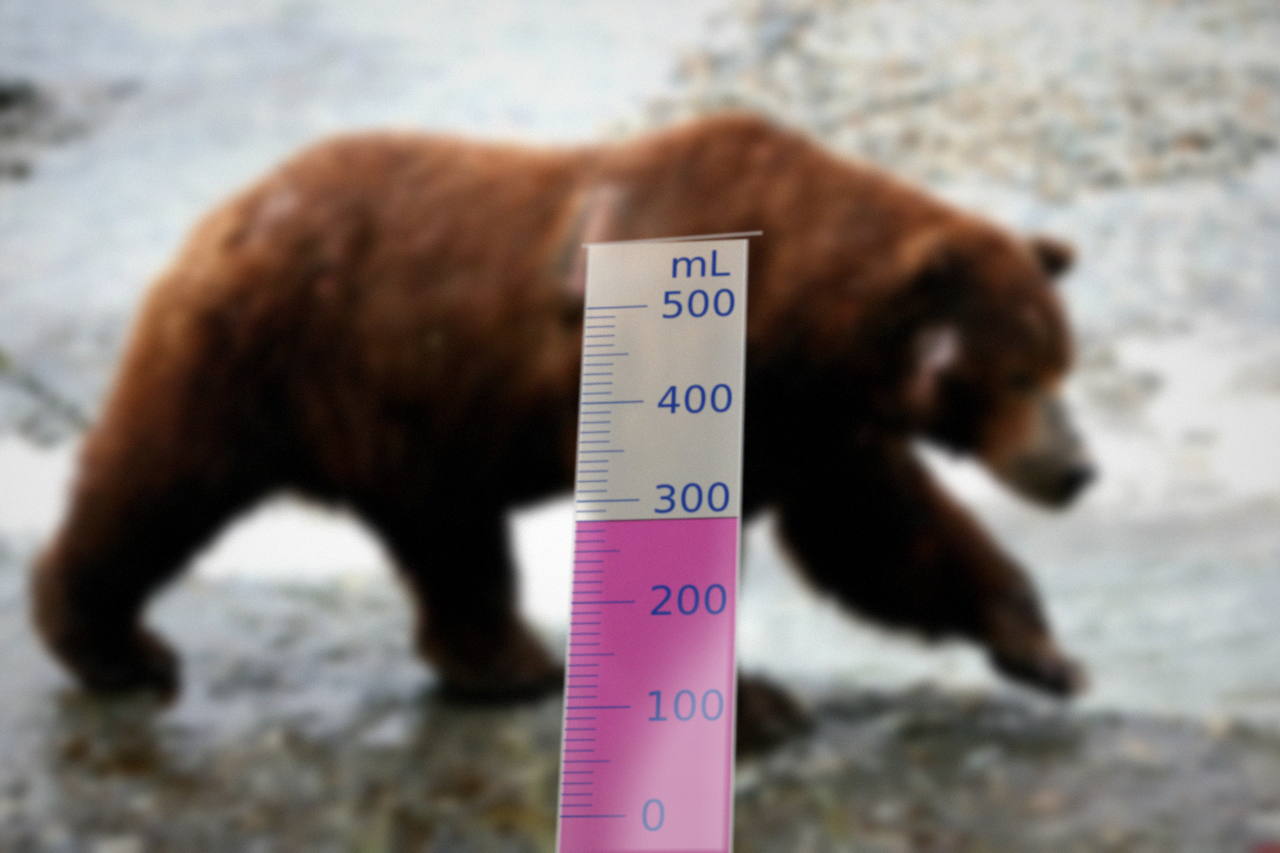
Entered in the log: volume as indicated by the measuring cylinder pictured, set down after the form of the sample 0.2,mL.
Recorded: 280,mL
